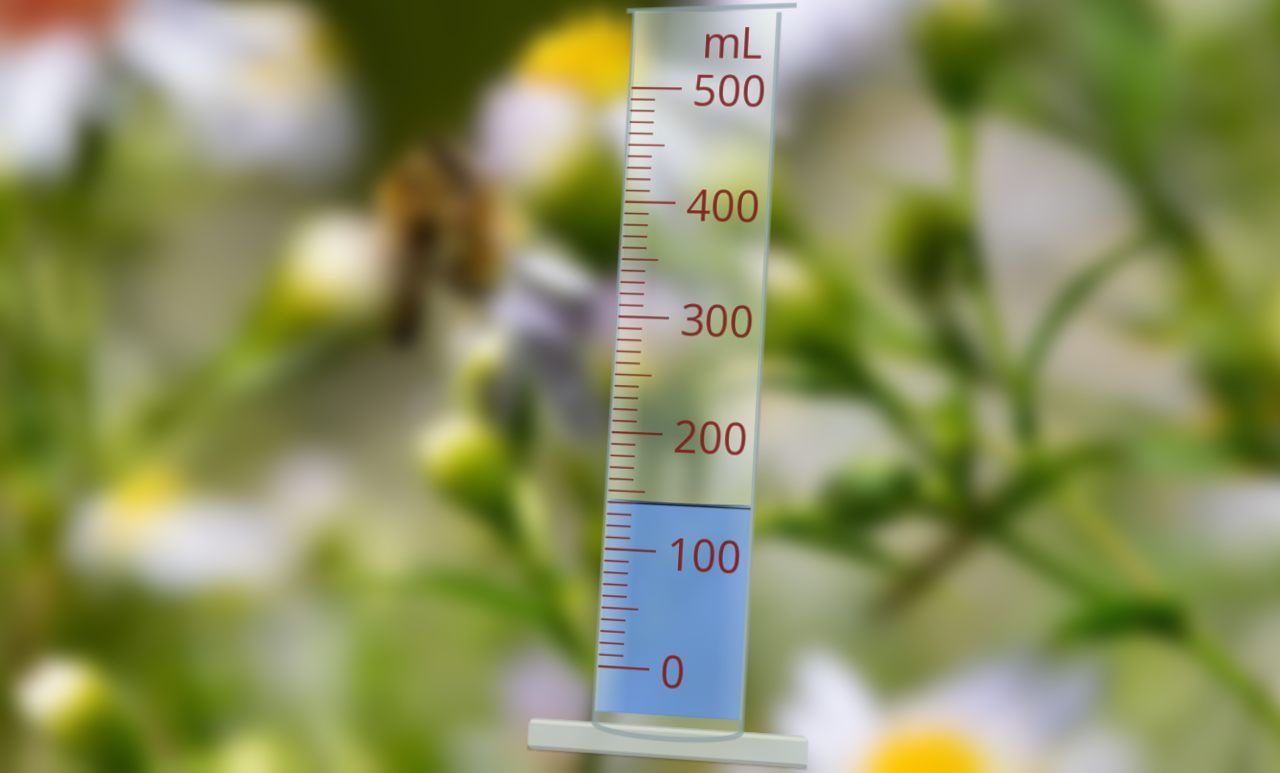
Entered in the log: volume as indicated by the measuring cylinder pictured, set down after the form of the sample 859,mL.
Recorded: 140,mL
